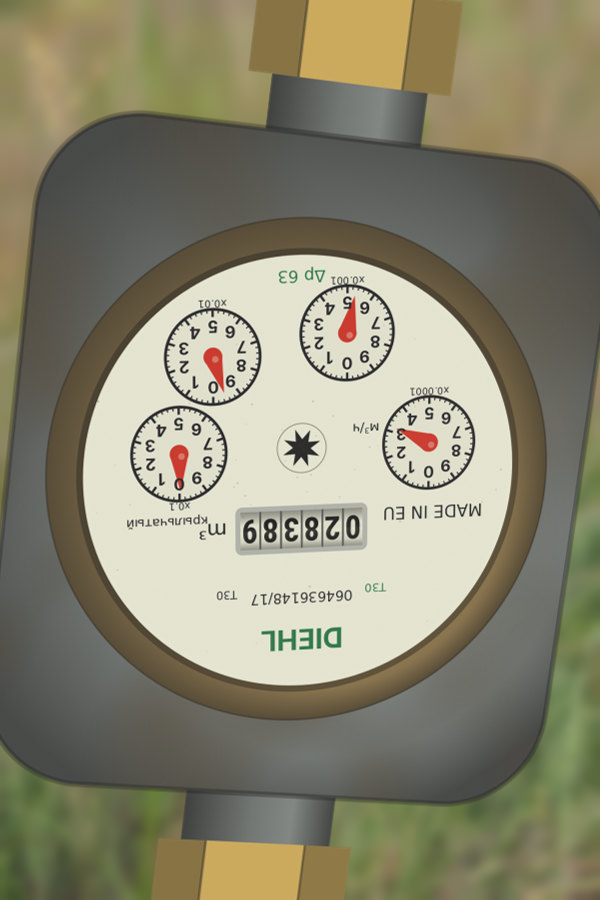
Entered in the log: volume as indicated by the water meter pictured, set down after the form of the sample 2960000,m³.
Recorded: 28388.9953,m³
